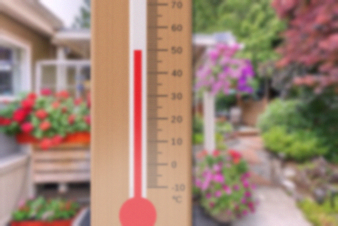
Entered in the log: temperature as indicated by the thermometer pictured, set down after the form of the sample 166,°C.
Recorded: 50,°C
